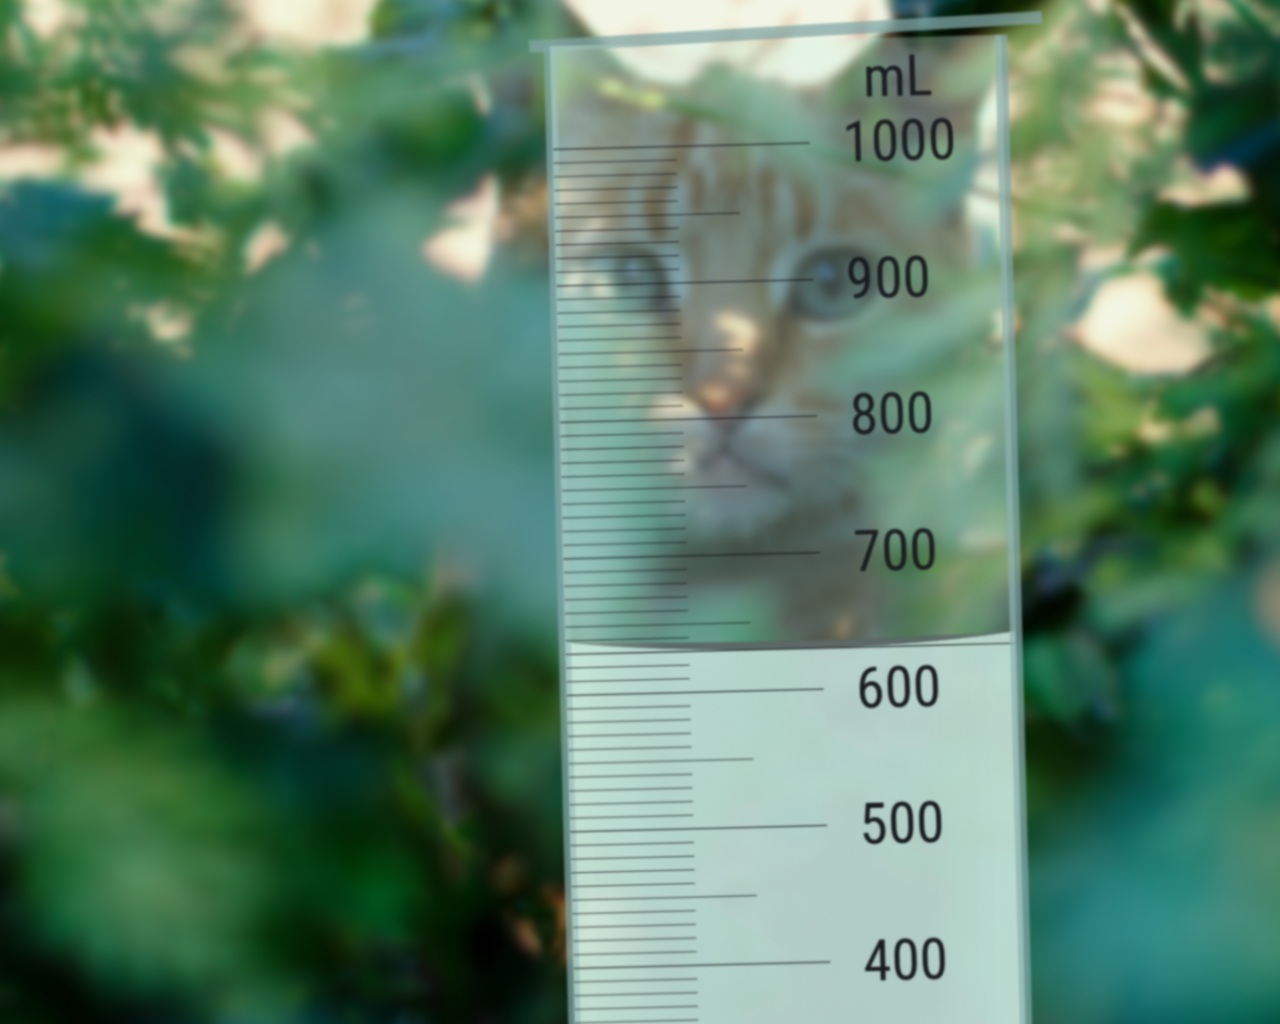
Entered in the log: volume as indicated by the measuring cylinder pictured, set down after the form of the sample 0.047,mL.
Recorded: 630,mL
